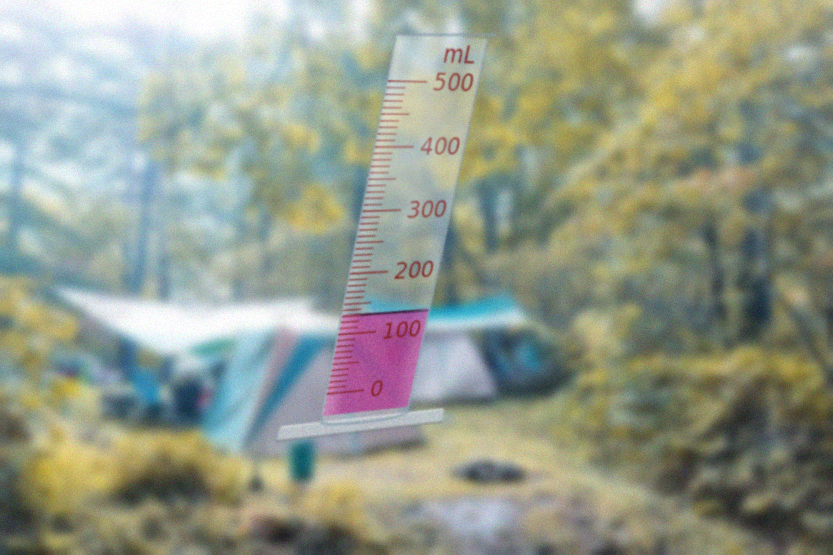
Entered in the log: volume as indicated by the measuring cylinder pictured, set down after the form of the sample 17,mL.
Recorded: 130,mL
